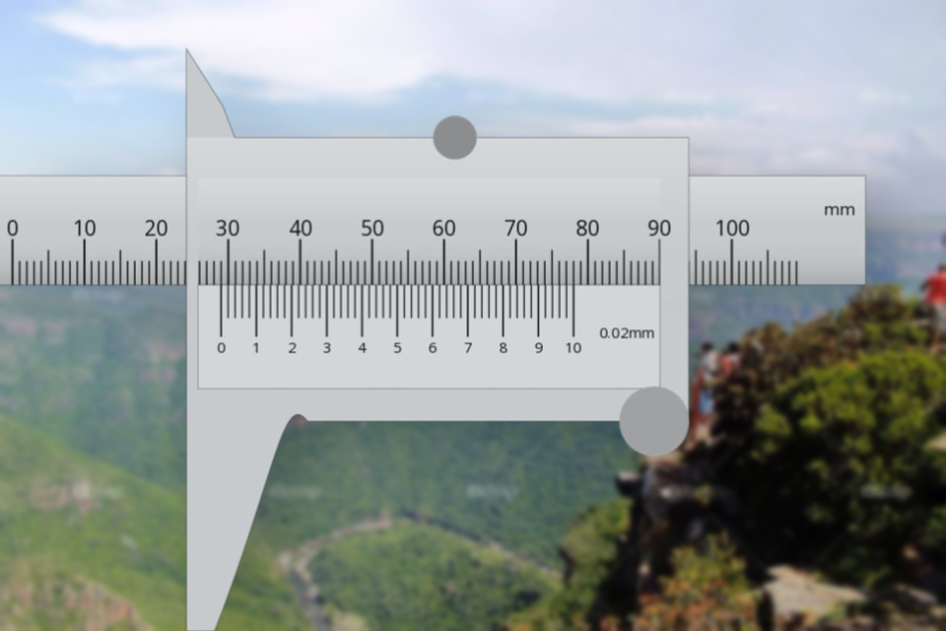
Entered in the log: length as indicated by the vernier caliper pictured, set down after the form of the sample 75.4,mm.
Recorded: 29.0,mm
